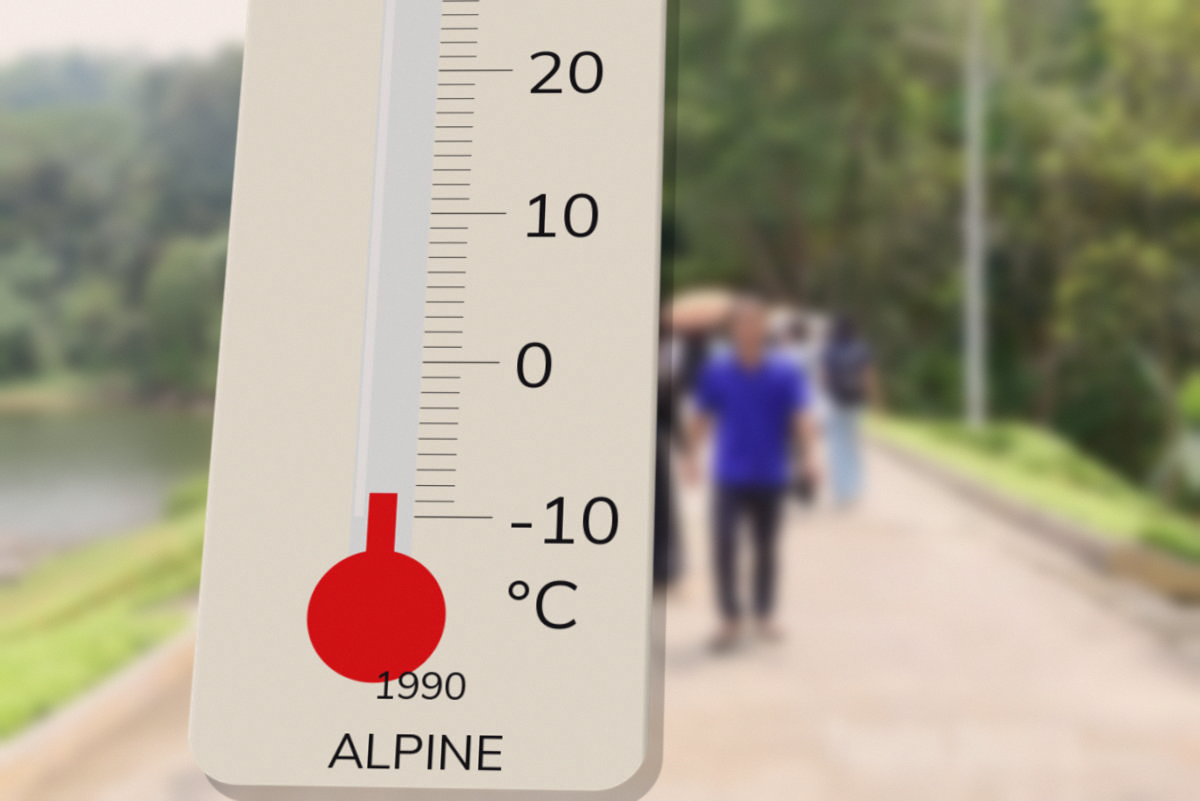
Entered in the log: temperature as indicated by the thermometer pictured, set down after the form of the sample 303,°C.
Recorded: -8.5,°C
